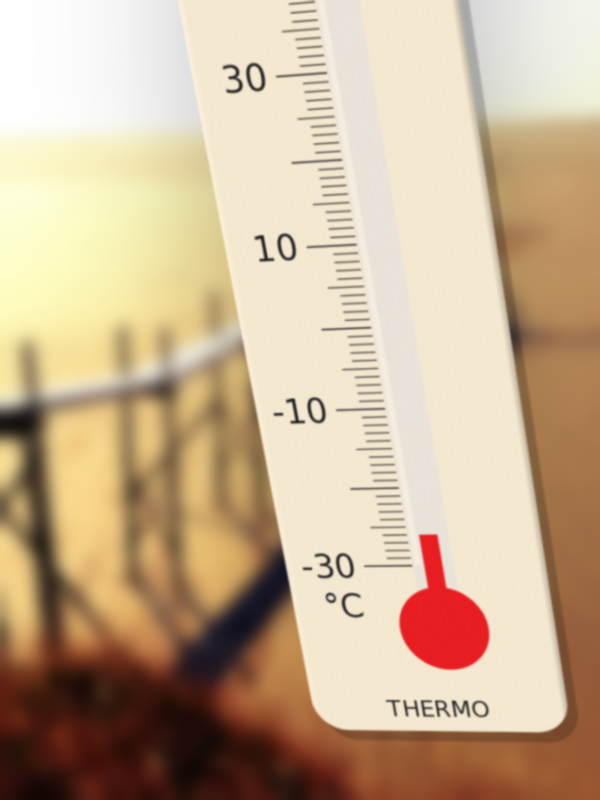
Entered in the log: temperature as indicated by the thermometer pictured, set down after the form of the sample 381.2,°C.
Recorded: -26,°C
